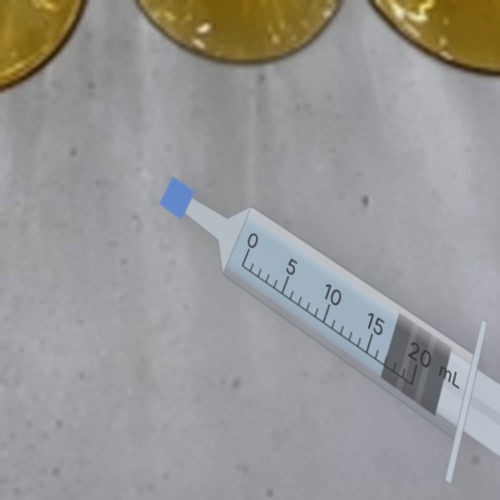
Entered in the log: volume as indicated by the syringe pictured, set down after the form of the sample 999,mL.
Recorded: 17,mL
